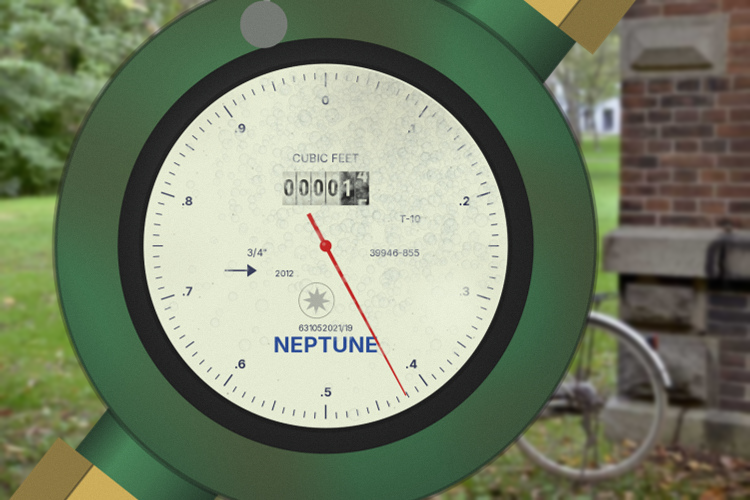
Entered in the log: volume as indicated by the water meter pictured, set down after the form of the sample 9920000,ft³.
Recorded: 14.42,ft³
